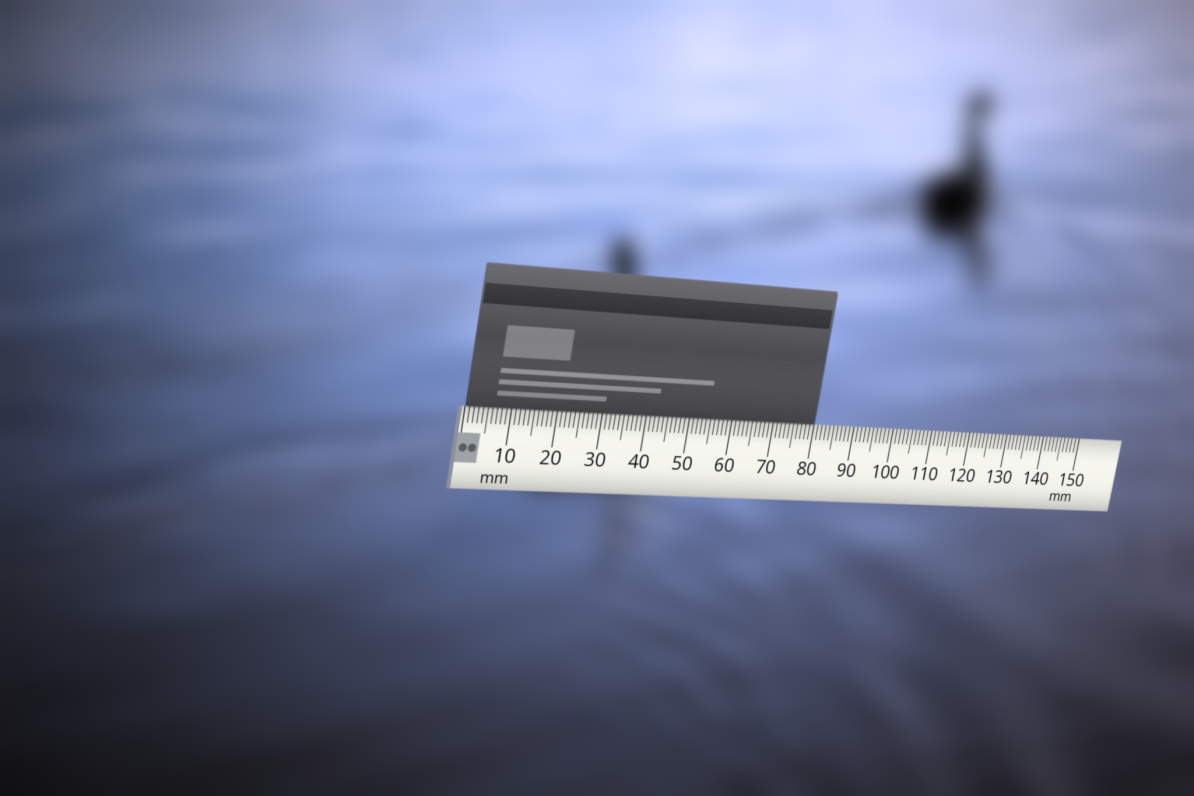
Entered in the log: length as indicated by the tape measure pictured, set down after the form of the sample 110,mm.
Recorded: 80,mm
